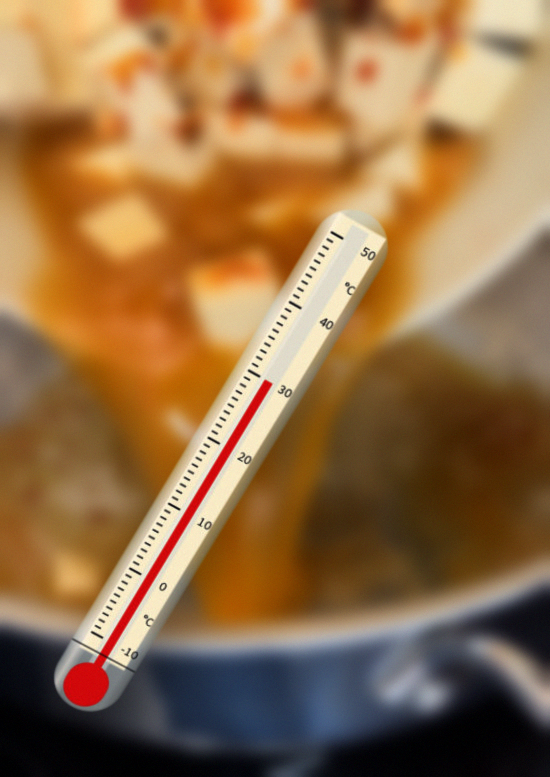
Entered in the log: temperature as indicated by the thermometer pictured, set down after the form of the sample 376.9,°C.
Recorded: 30,°C
